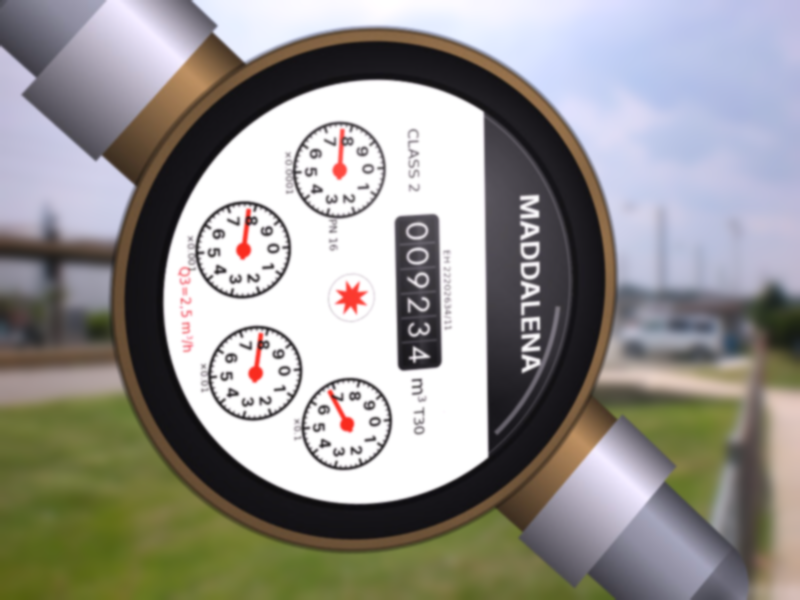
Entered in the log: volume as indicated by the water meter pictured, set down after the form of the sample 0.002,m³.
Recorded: 9234.6777,m³
